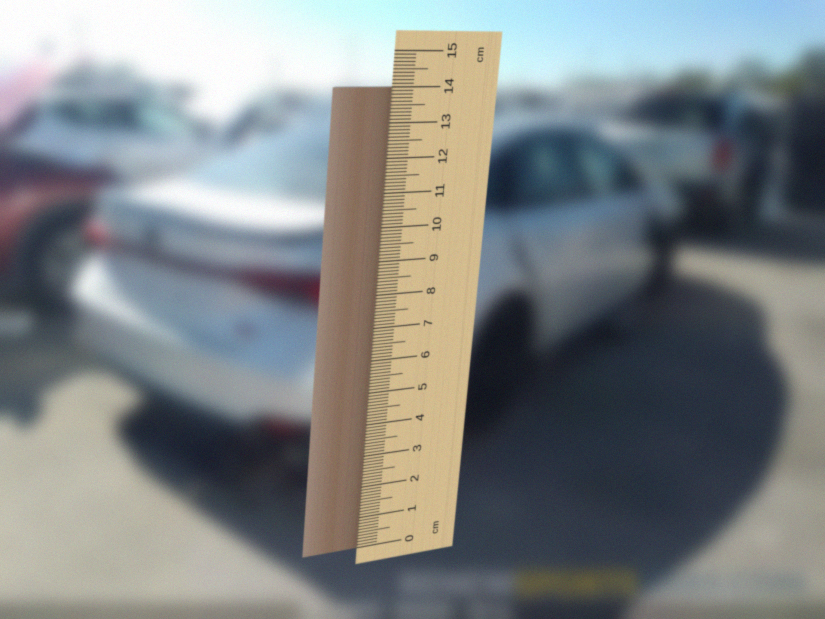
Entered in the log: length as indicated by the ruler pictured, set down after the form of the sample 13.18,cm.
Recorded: 14,cm
